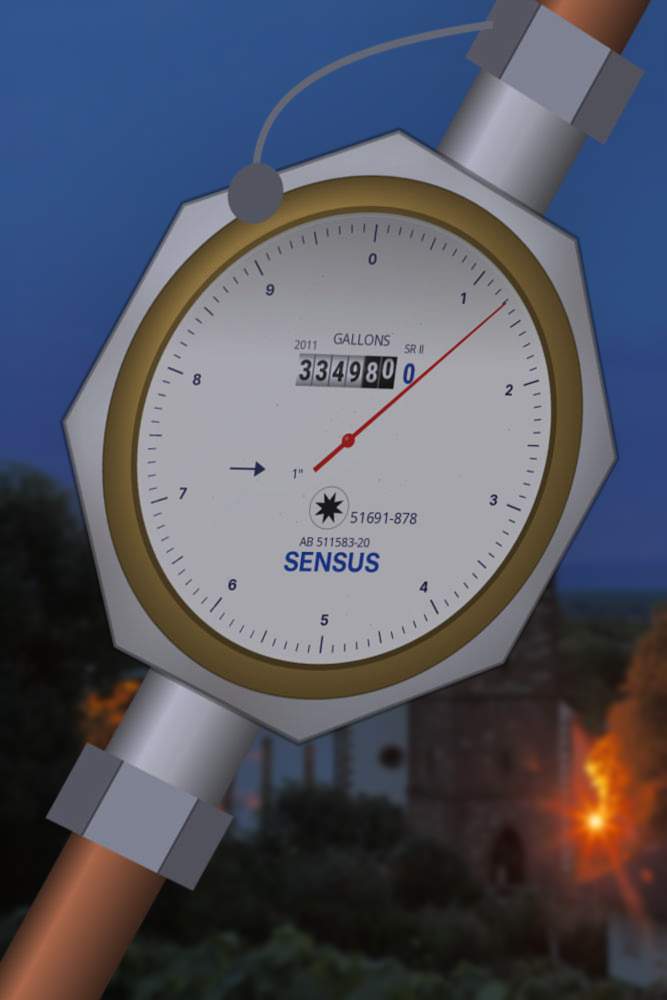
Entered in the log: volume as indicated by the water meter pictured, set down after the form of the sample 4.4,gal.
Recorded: 3349801.3,gal
